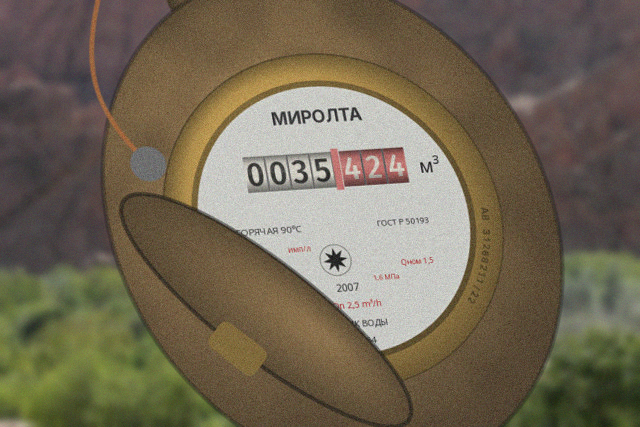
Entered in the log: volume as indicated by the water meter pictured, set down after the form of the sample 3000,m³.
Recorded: 35.424,m³
